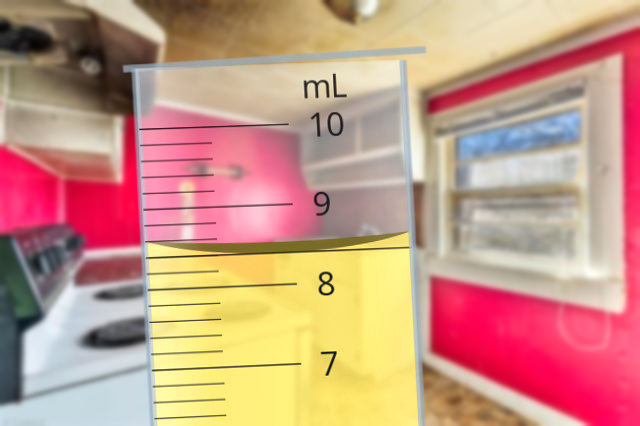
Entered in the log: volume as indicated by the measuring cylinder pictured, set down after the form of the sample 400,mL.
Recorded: 8.4,mL
